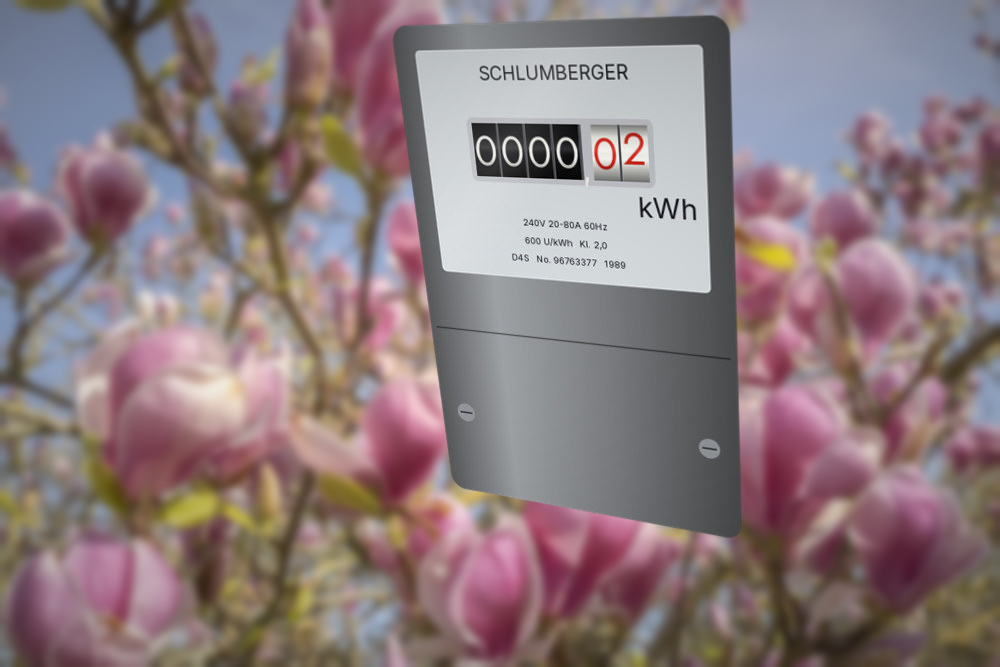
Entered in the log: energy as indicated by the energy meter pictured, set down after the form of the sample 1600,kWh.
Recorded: 0.02,kWh
